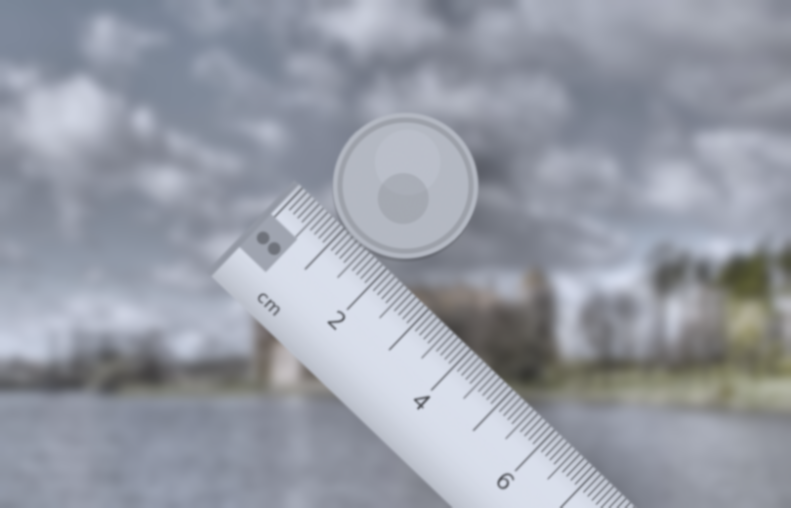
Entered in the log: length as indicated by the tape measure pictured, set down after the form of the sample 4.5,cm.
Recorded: 2.5,cm
